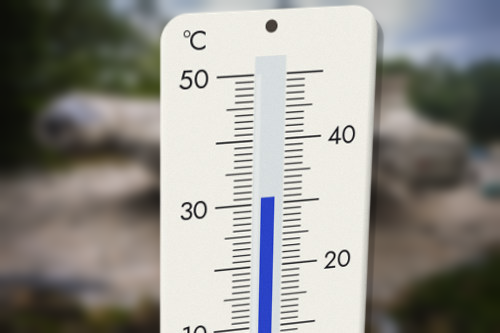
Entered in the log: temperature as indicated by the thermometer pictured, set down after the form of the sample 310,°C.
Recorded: 31,°C
